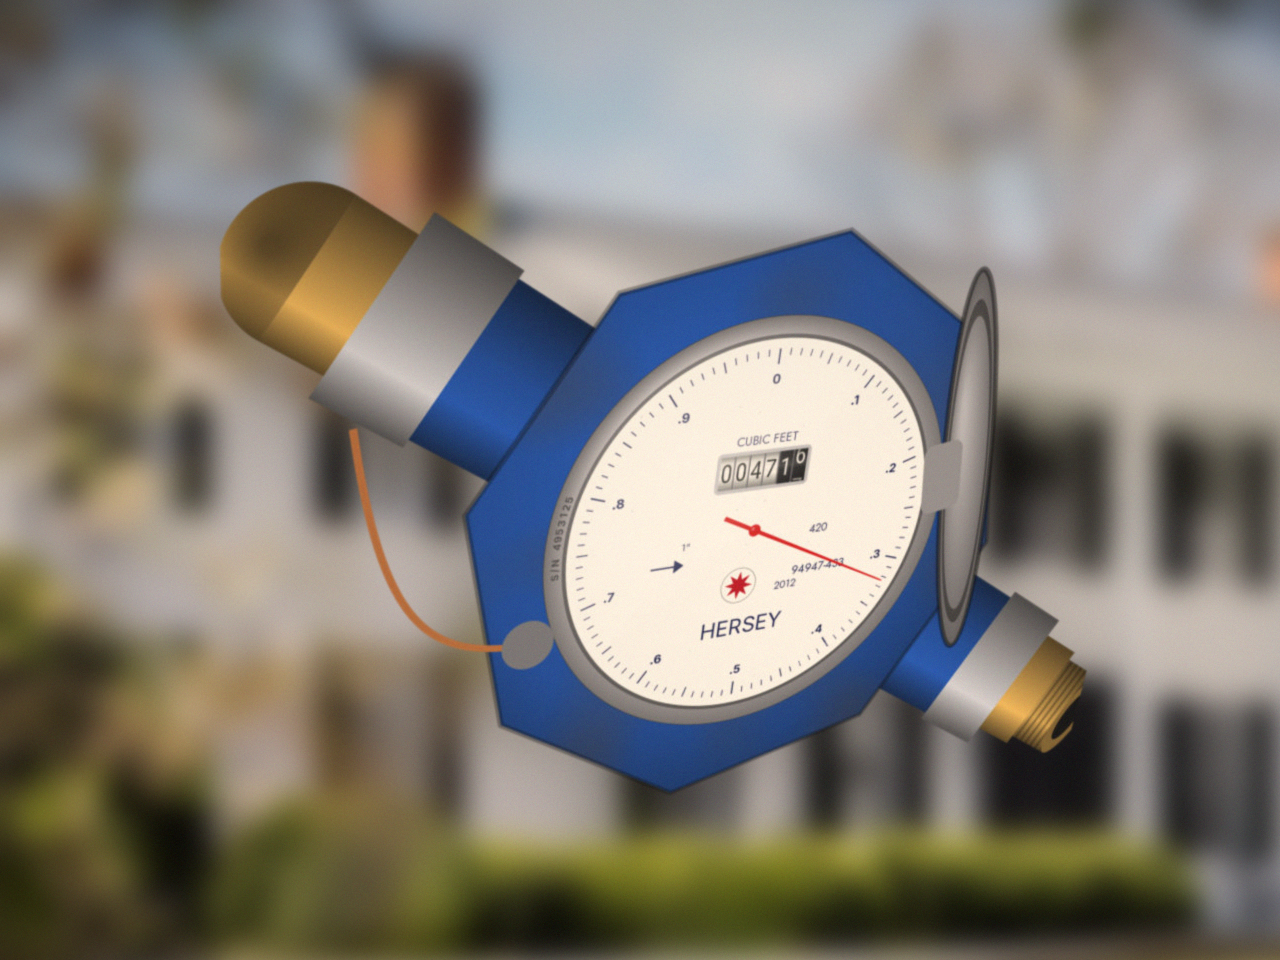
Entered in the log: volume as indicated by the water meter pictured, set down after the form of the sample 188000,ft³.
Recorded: 4716.32,ft³
